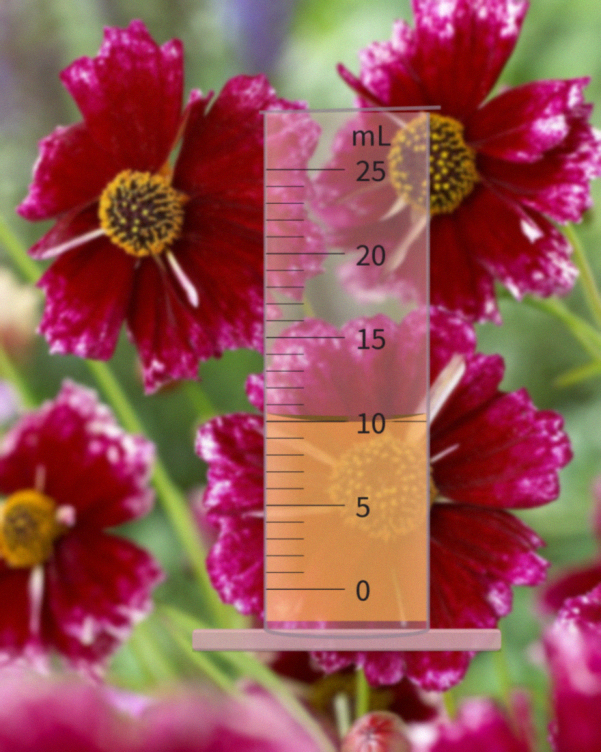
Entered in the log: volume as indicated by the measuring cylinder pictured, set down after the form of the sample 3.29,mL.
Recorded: 10,mL
